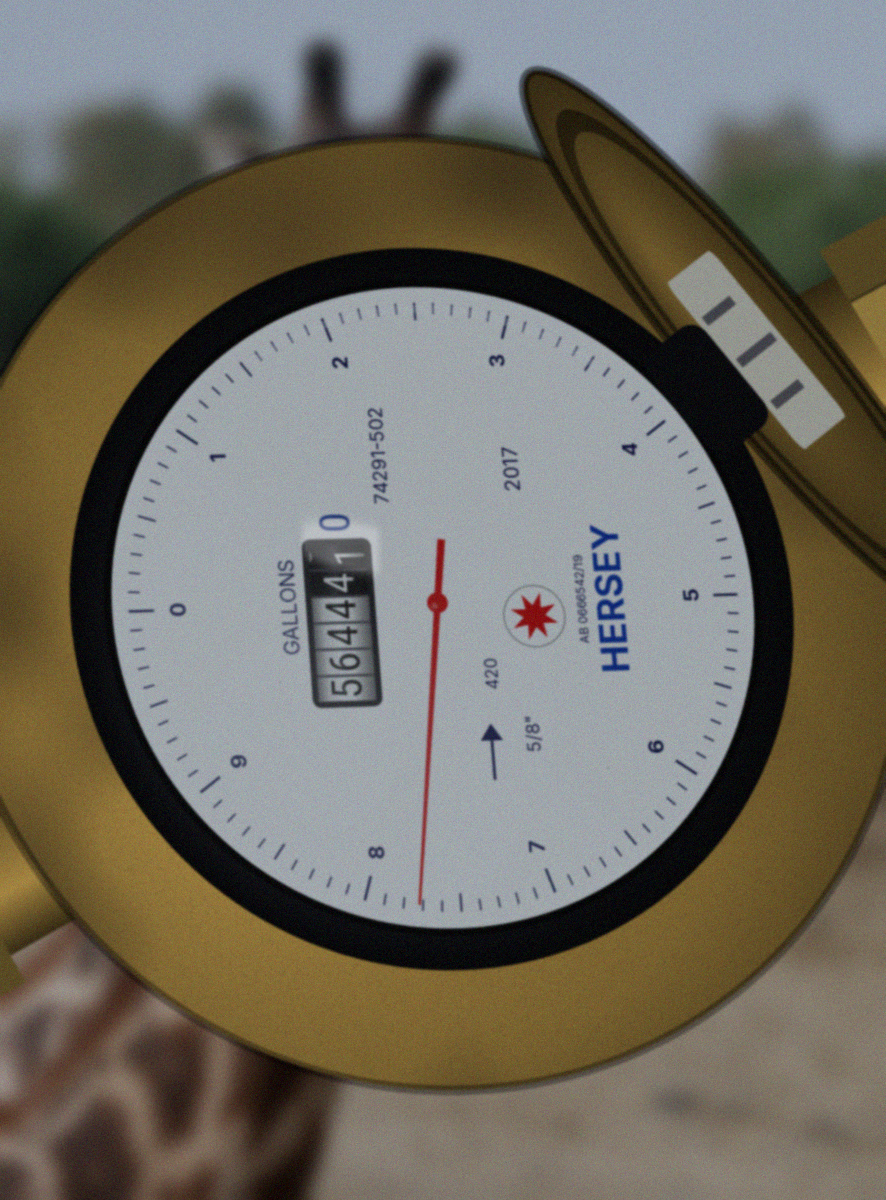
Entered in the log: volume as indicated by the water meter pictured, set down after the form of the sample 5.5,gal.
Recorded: 5644407.7,gal
